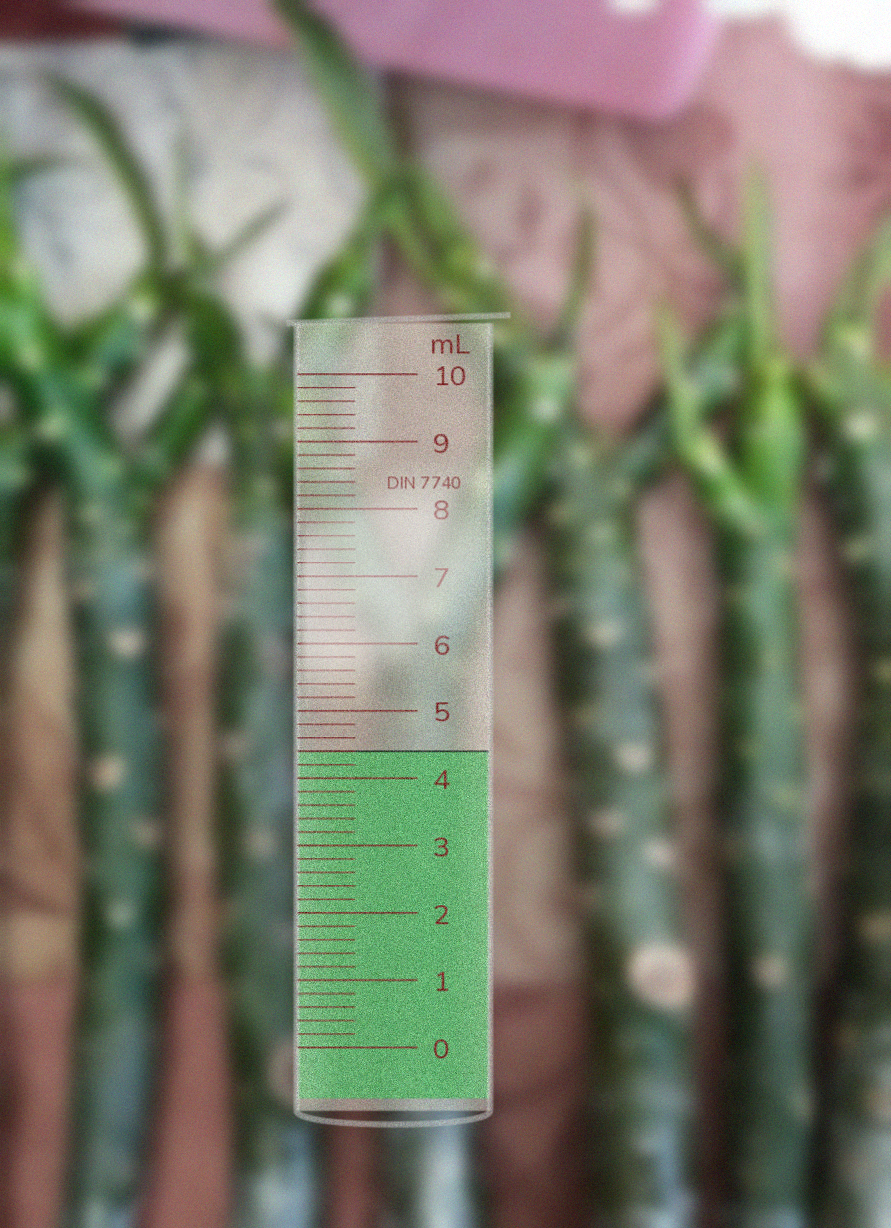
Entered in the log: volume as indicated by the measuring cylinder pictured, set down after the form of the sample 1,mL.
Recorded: 4.4,mL
